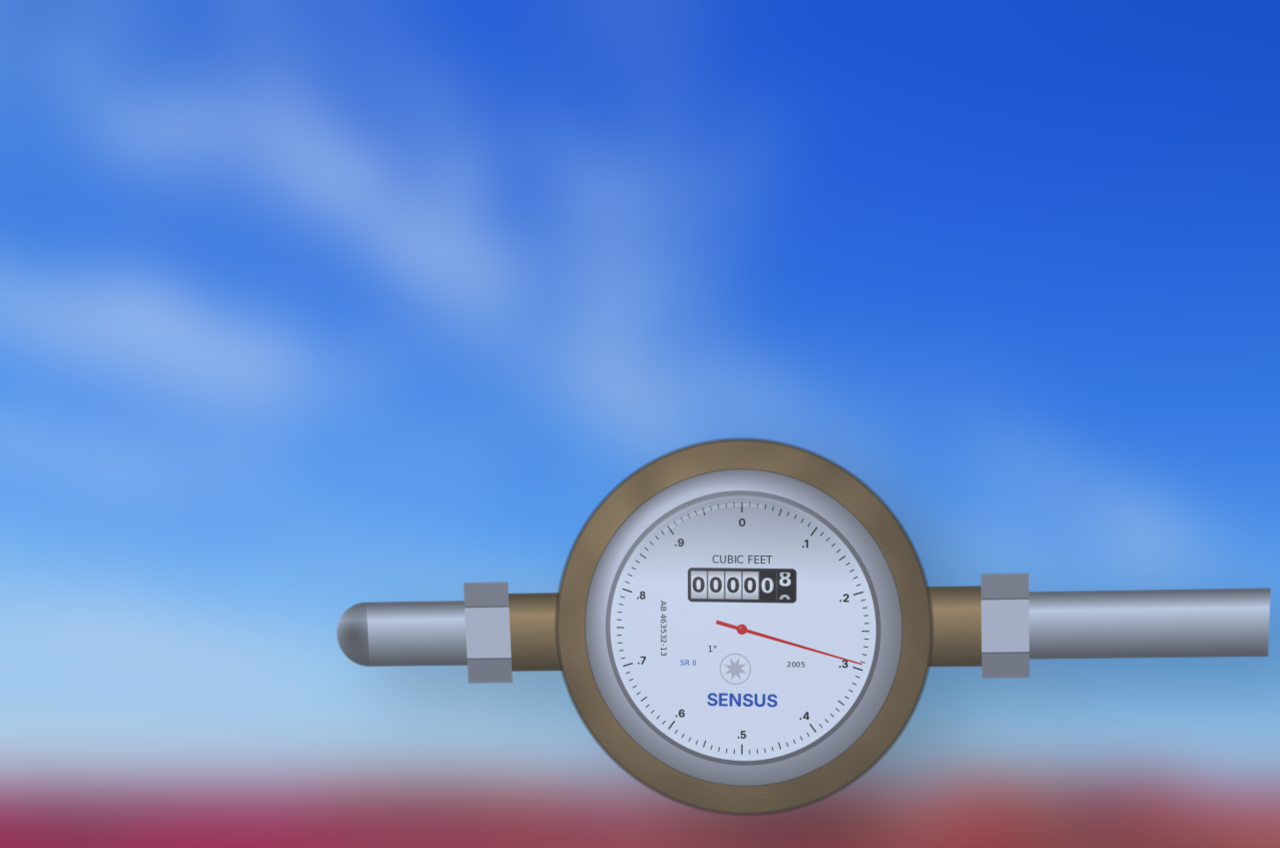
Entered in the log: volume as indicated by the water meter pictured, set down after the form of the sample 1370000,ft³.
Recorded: 8.29,ft³
